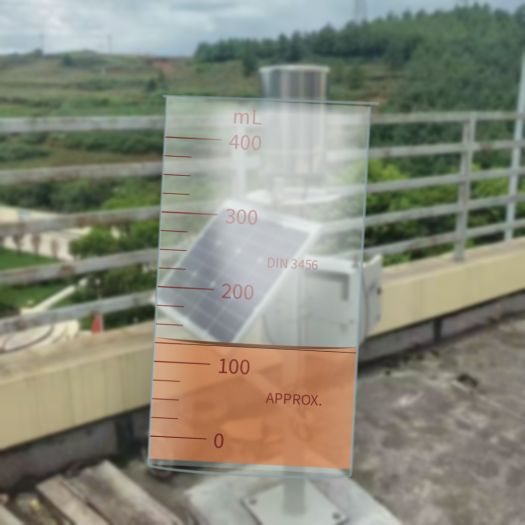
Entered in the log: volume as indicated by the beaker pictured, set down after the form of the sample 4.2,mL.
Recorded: 125,mL
